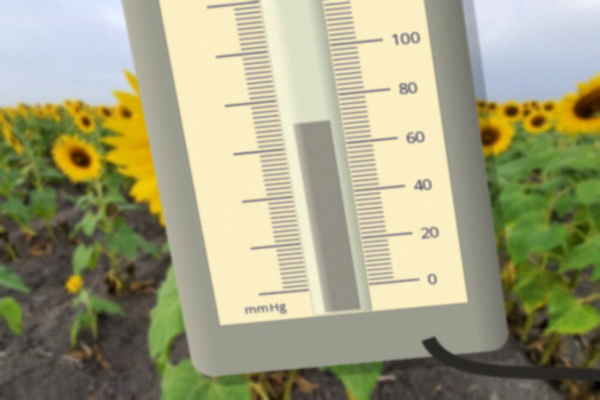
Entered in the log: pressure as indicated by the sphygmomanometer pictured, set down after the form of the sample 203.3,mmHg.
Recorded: 70,mmHg
